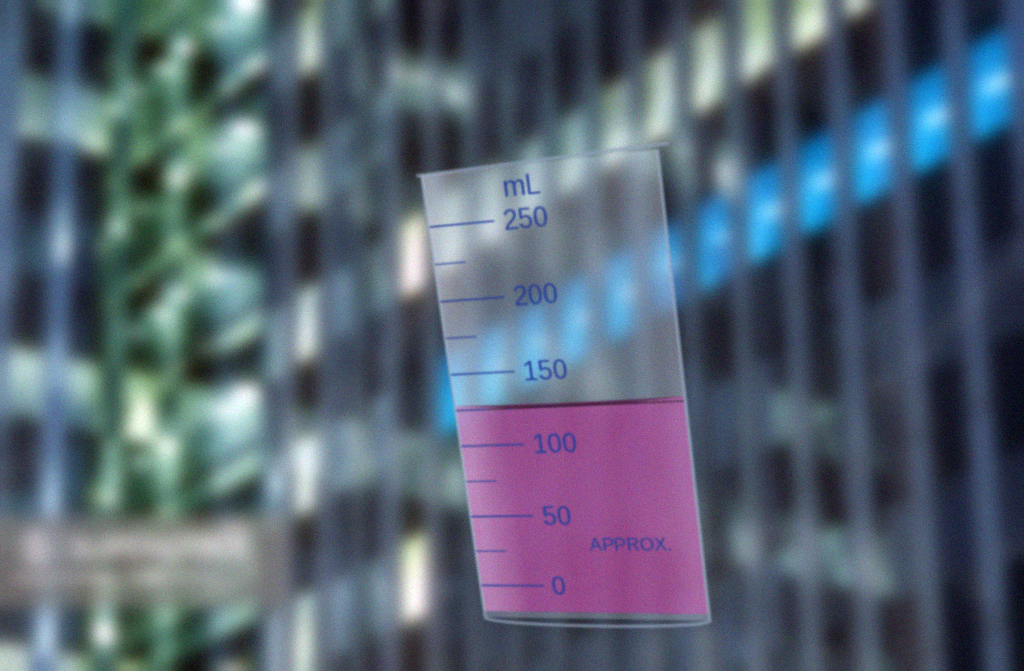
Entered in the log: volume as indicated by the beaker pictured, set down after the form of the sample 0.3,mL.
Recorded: 125,mL
